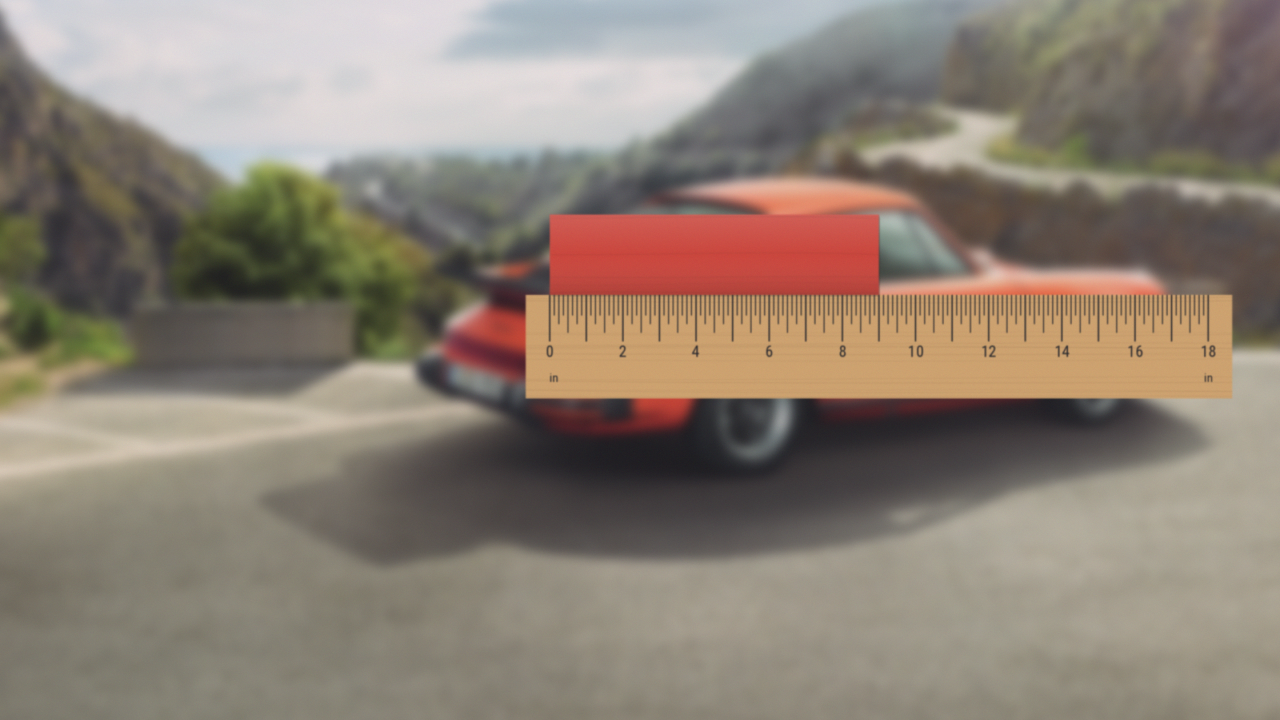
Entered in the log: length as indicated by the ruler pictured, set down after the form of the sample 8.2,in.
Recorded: 9,in
